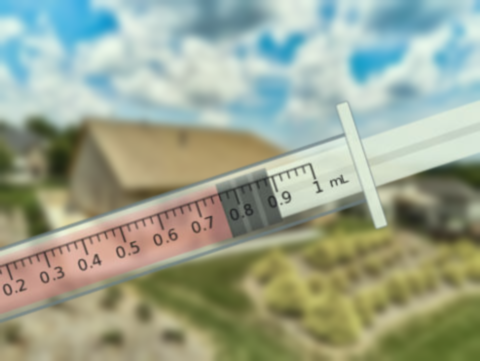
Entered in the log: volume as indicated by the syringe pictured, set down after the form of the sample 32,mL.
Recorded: 0.76,mL
